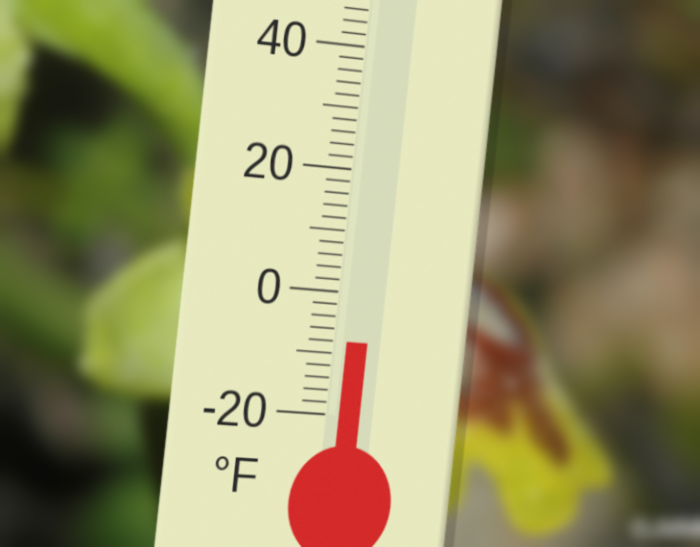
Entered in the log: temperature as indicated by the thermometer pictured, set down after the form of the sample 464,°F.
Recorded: -8,°F
